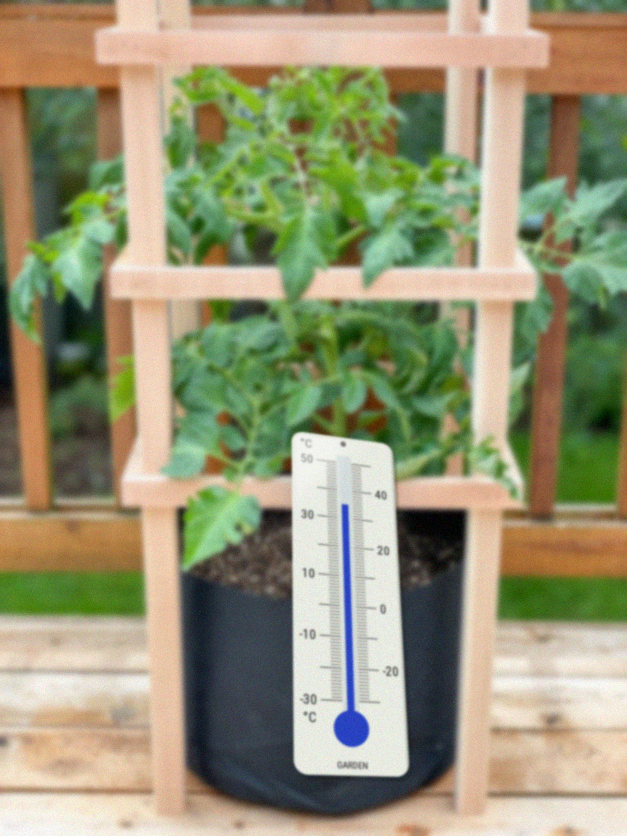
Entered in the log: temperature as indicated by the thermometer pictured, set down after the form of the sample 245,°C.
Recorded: 35,°C
